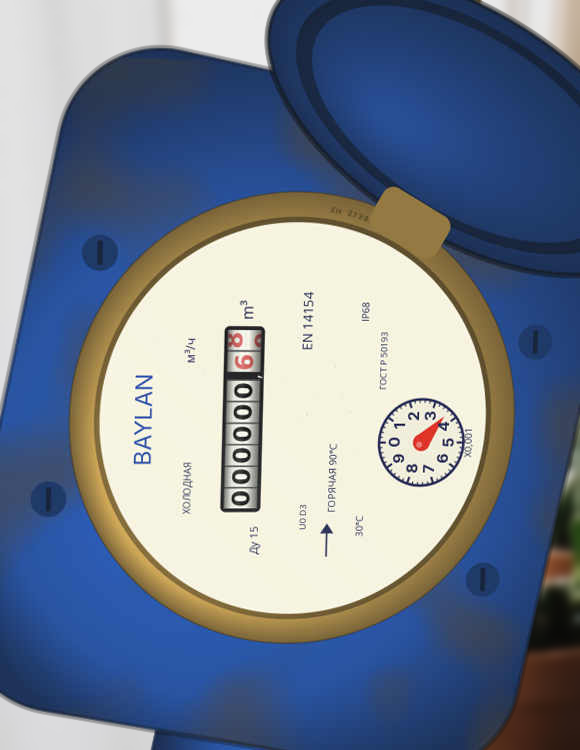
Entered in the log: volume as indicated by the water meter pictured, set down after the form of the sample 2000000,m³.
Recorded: 0.683,m³
